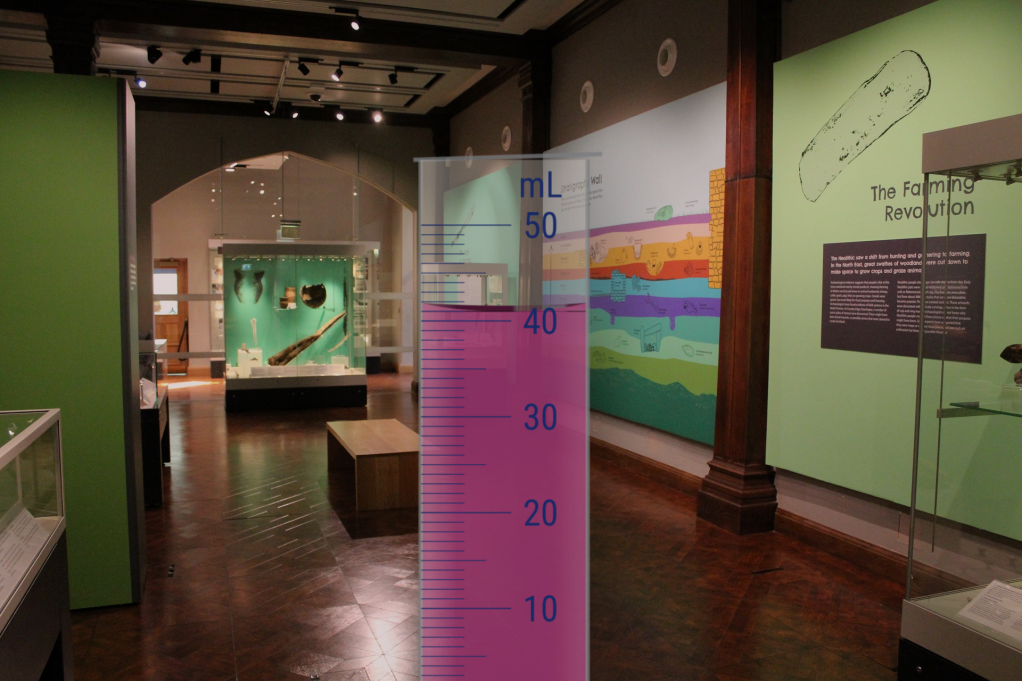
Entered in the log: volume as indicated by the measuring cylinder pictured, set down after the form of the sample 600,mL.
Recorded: 41,mL
